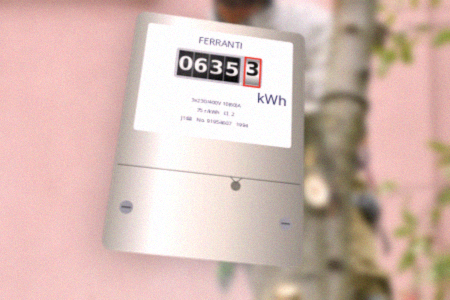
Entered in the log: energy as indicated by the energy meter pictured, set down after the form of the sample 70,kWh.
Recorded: 635.3,kWh
